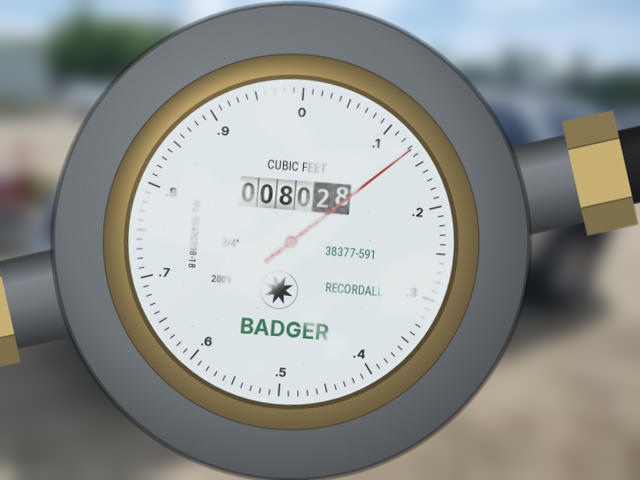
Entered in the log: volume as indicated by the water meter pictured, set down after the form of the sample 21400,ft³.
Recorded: 8028.13,ft³
